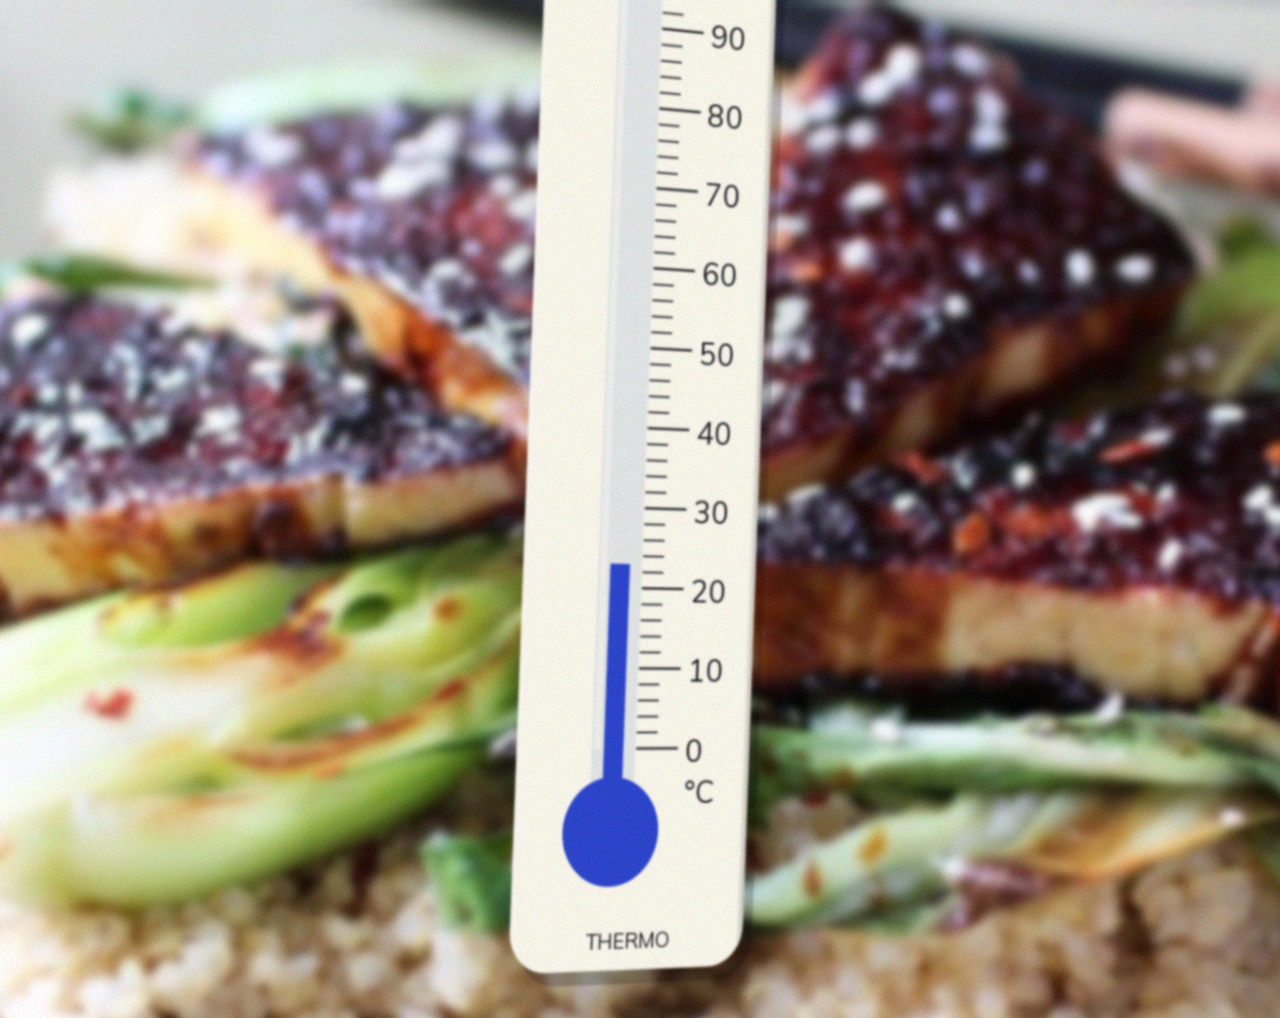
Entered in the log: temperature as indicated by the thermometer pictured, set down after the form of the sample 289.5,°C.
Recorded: 23,°C
